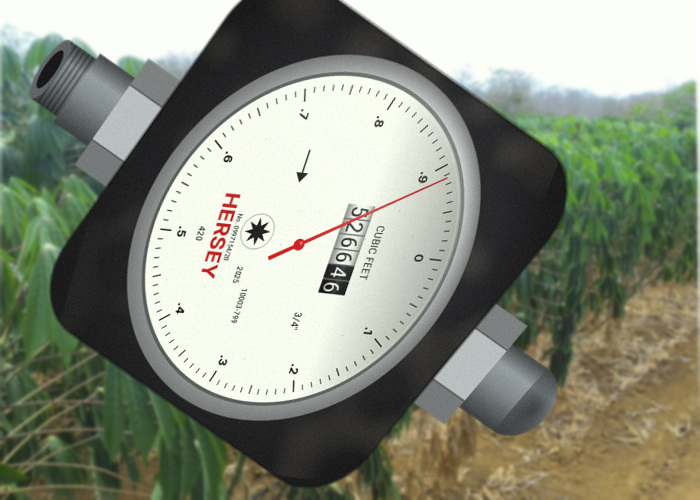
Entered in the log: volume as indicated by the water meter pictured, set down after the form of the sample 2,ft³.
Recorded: 526645.91,ft³
